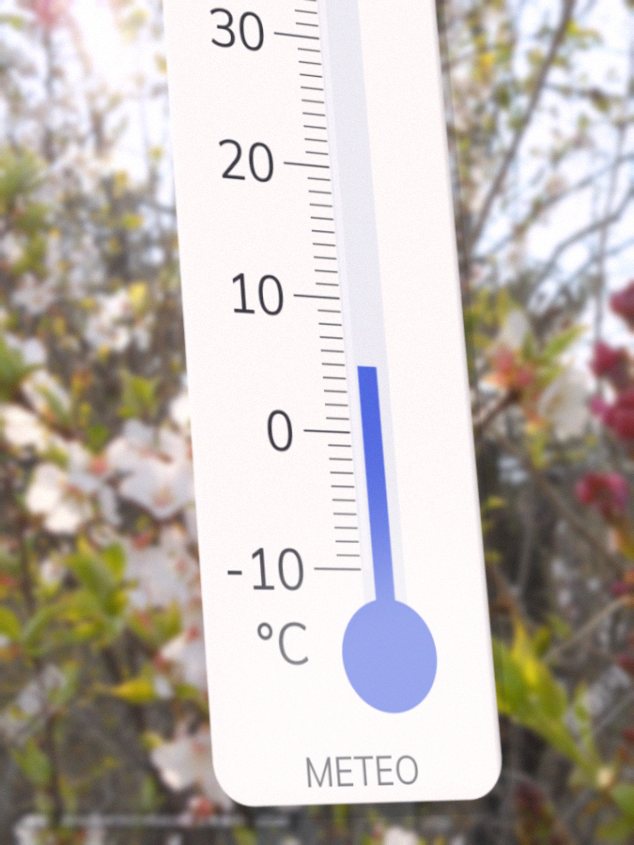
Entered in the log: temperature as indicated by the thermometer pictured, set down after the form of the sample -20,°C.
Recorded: 5,°C
